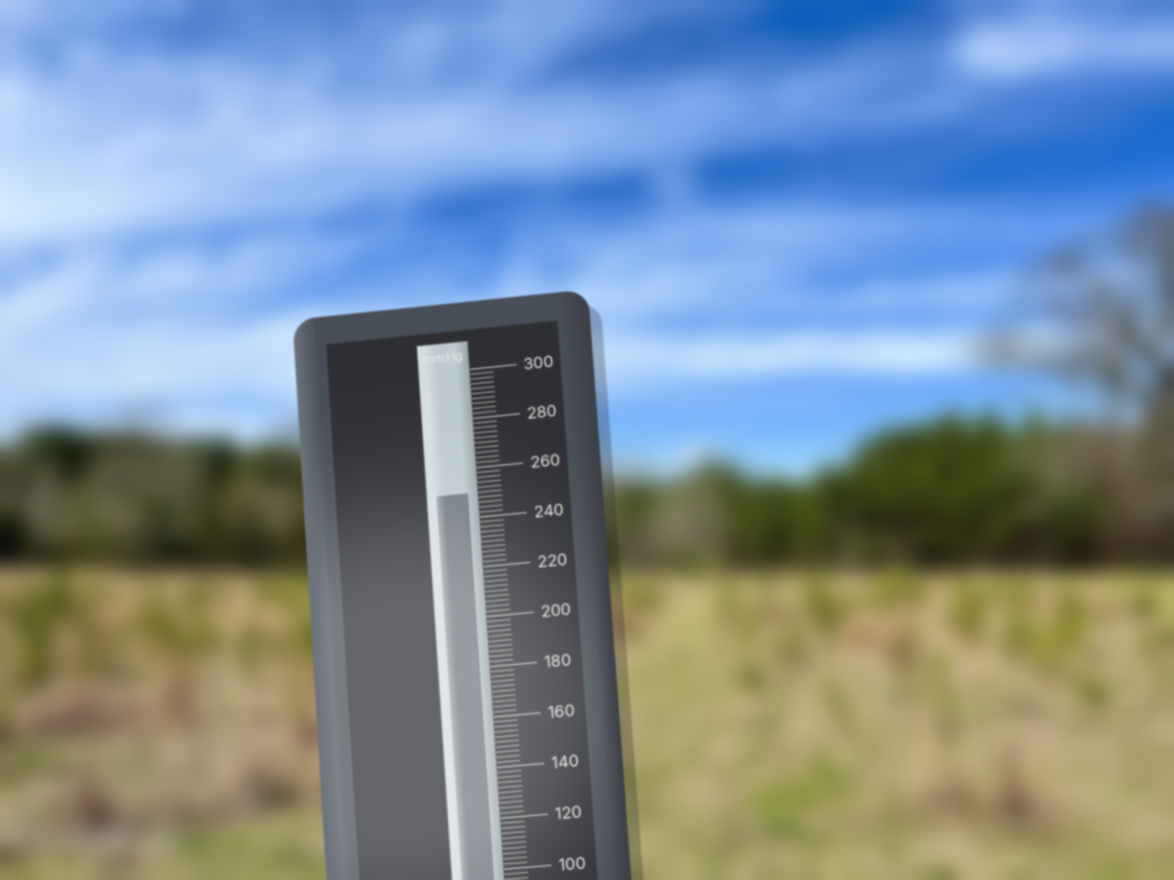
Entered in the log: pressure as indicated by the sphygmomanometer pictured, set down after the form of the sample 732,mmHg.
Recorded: 250,mmHg
